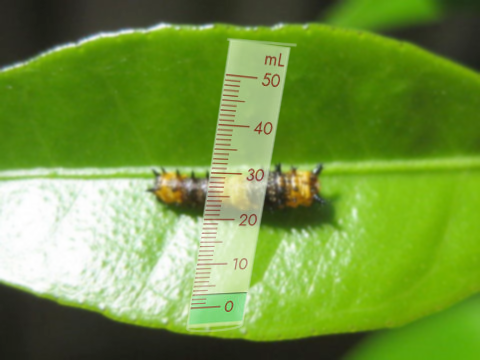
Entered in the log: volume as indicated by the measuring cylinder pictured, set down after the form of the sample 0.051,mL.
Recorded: 3,mL
